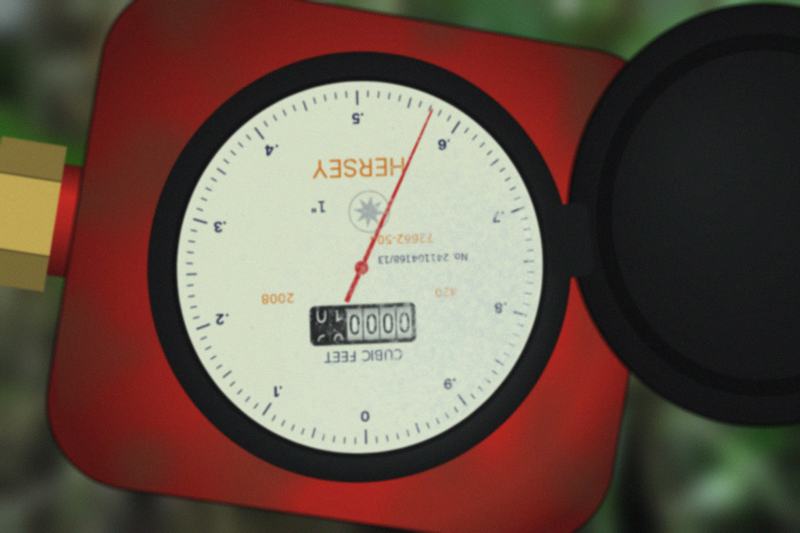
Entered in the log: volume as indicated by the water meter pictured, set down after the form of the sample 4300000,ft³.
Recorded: 9.57,ft³
